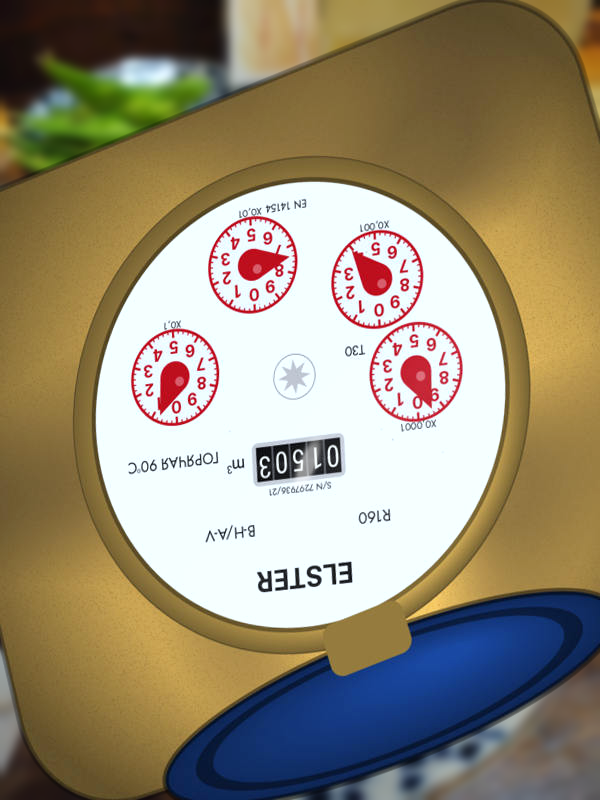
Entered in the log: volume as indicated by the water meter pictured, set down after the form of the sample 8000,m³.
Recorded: 1503.0739,m³
